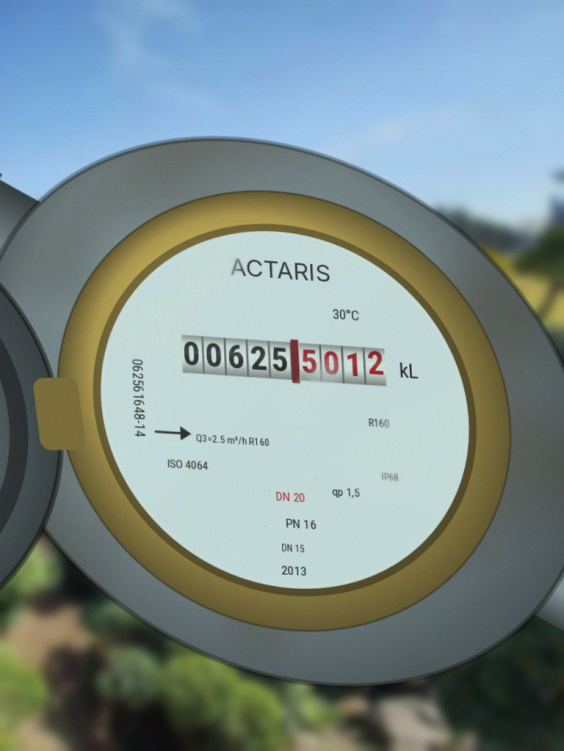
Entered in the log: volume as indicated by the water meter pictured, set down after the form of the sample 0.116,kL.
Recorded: 625.5012,kL
